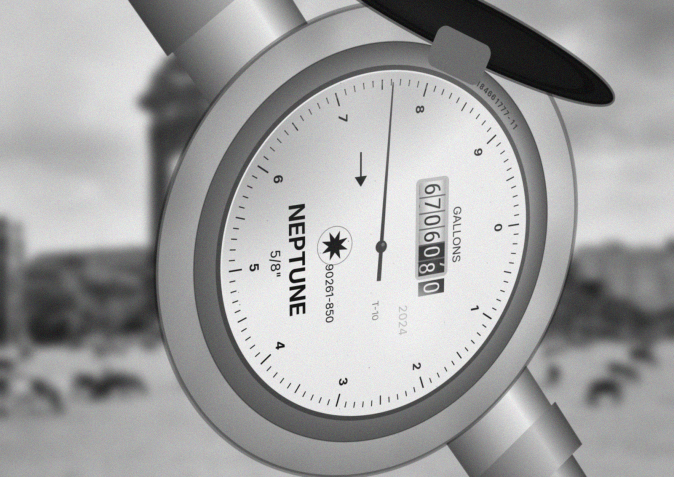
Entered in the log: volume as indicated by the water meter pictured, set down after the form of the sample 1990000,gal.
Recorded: 6706077.6,gal
